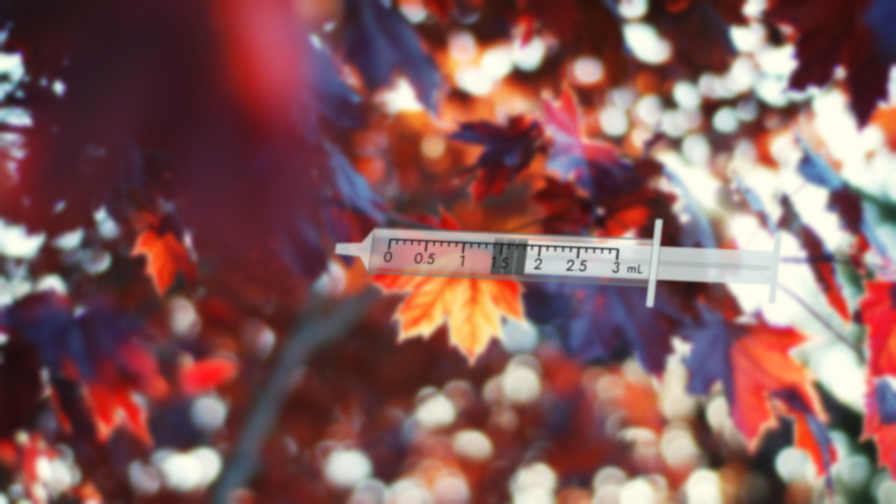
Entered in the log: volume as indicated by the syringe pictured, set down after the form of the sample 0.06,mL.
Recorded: 1.4,mL
